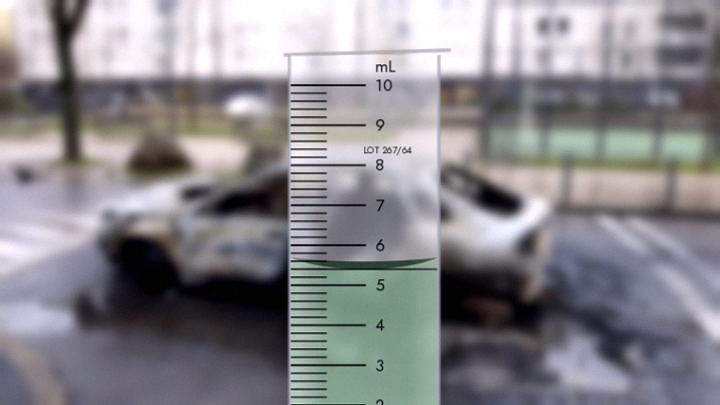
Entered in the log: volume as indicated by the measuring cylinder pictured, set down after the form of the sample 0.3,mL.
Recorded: 5.4,mL
